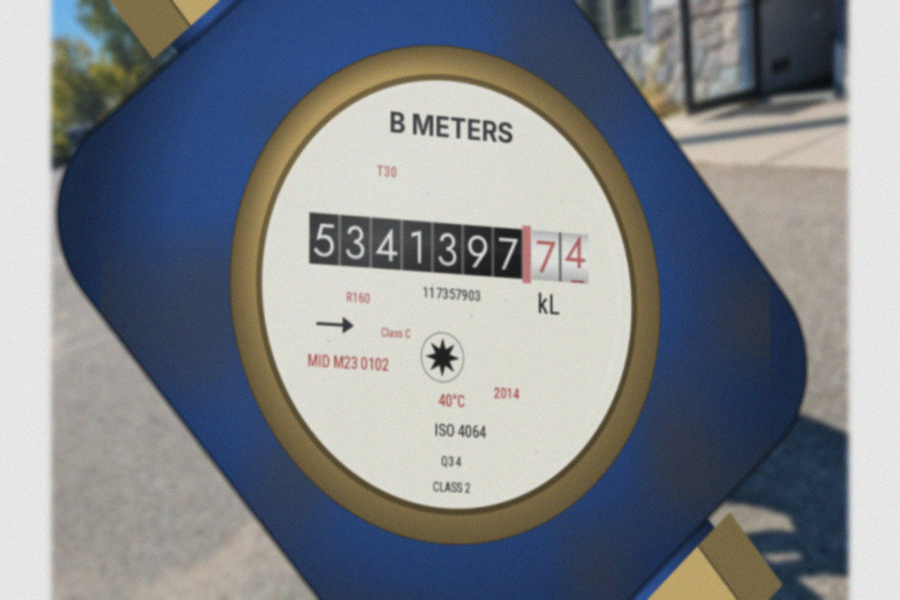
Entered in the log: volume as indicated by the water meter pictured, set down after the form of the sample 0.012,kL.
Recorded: 5341397.74,kL
